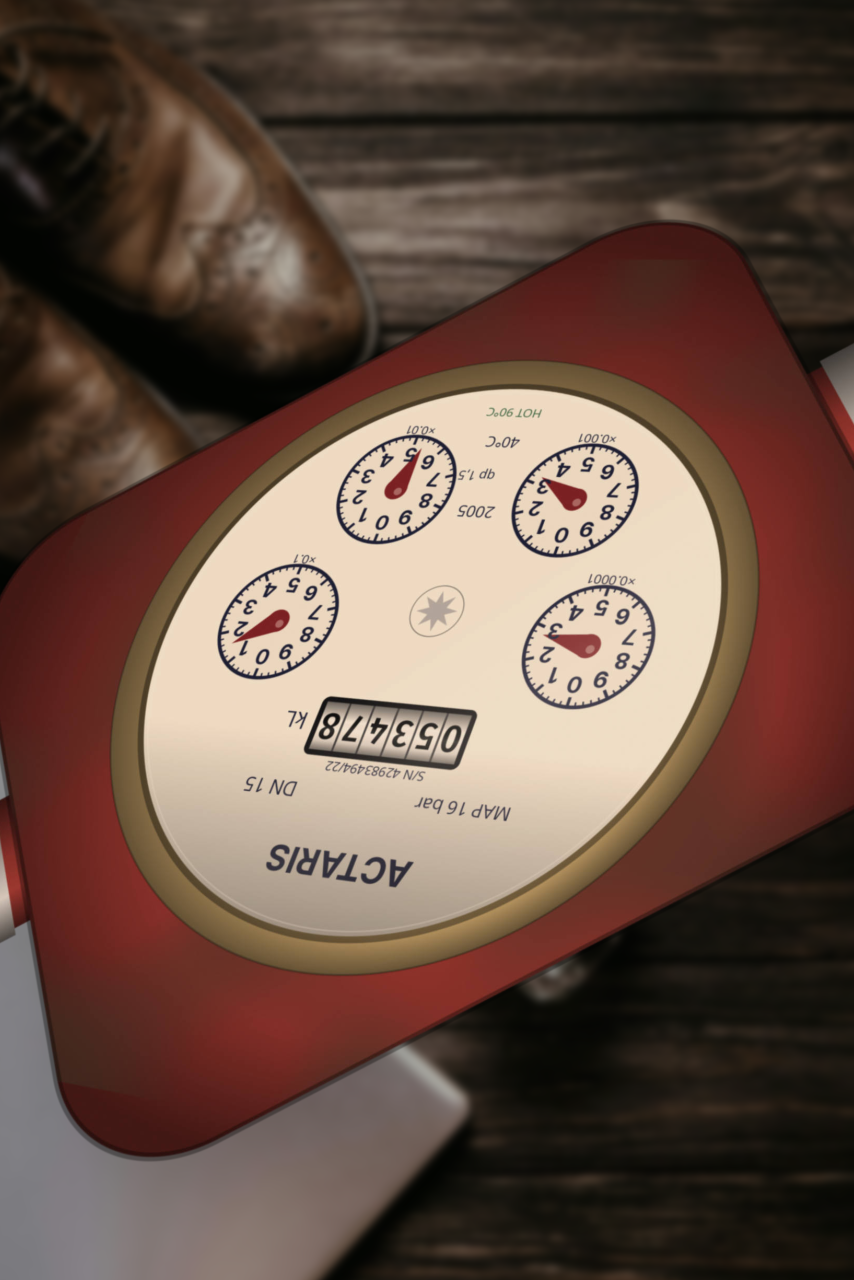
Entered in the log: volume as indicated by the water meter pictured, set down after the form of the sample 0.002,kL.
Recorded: 53478.1532,kL
